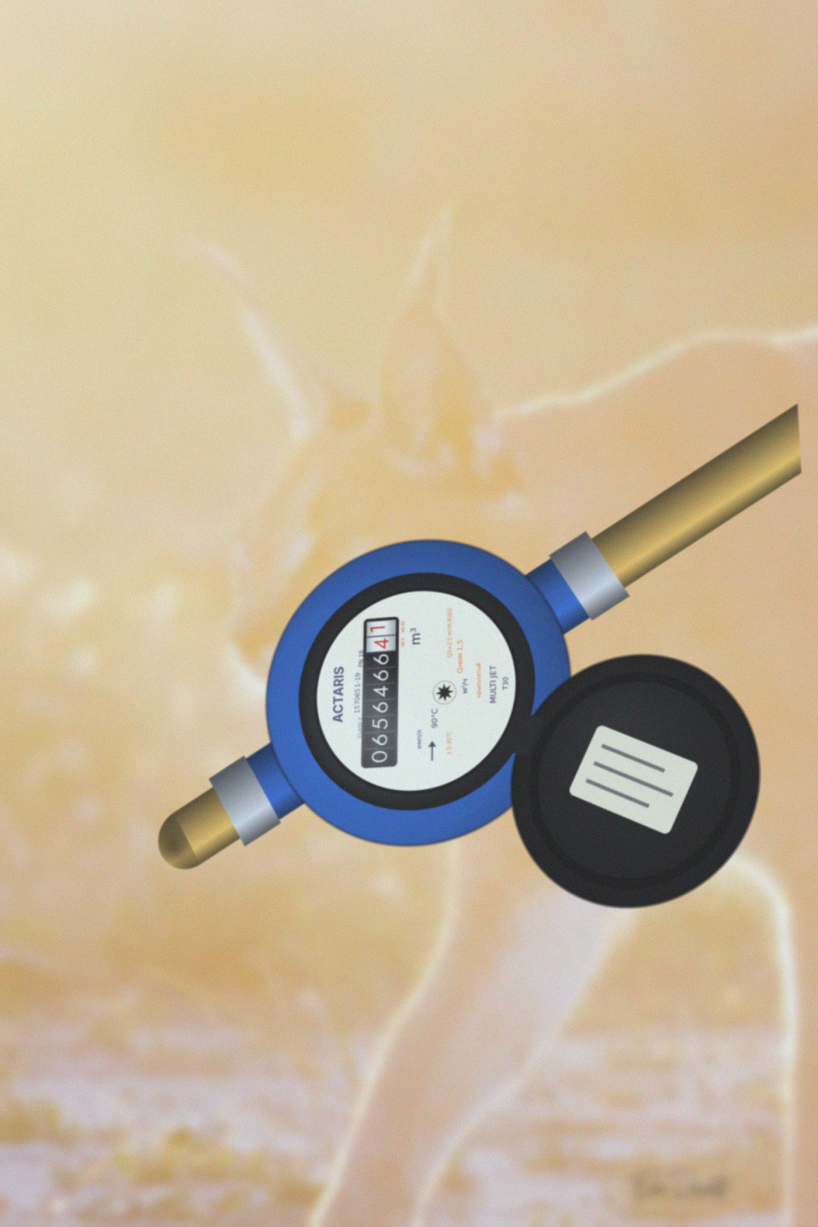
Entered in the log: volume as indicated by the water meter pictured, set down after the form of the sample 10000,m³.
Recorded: 656466.41,m³
